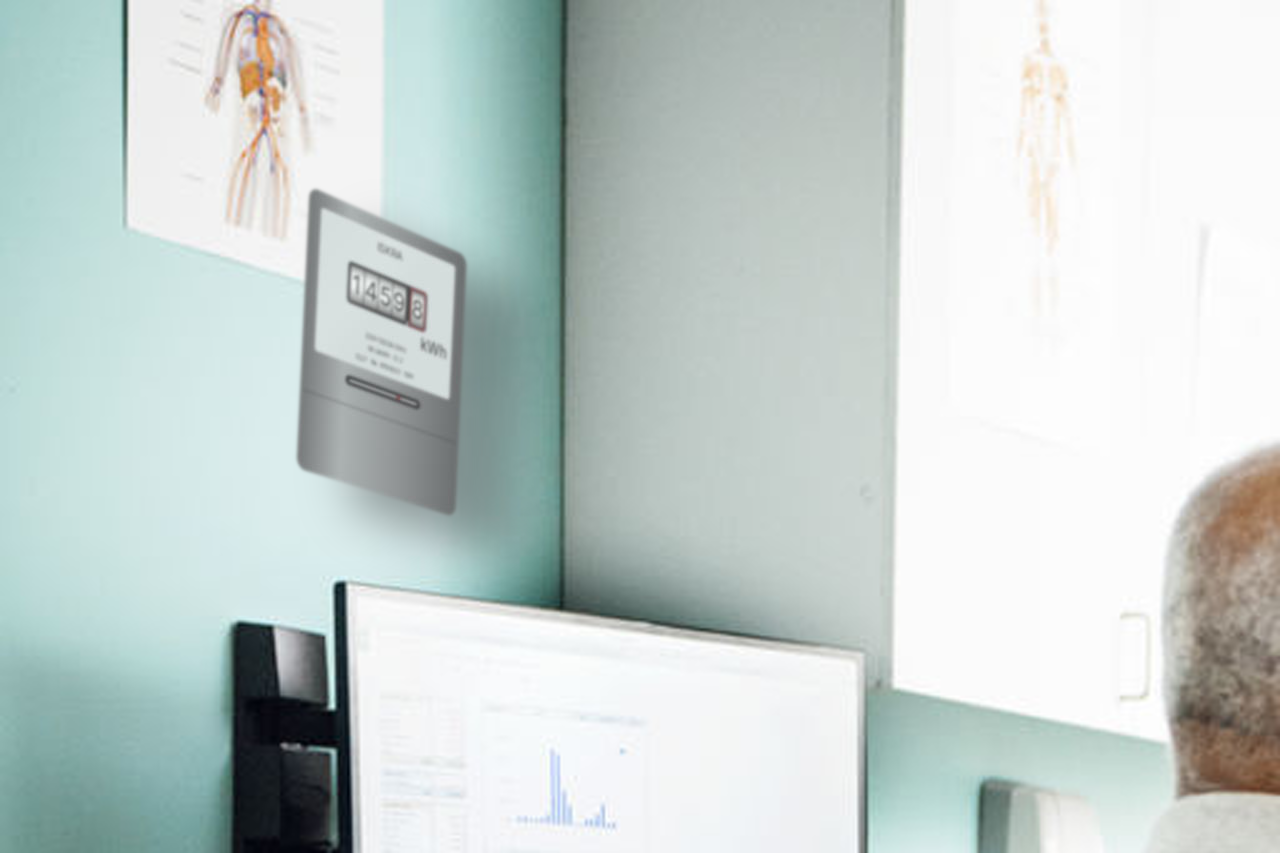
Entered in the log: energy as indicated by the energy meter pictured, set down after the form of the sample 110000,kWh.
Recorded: 1459.8,kWh
